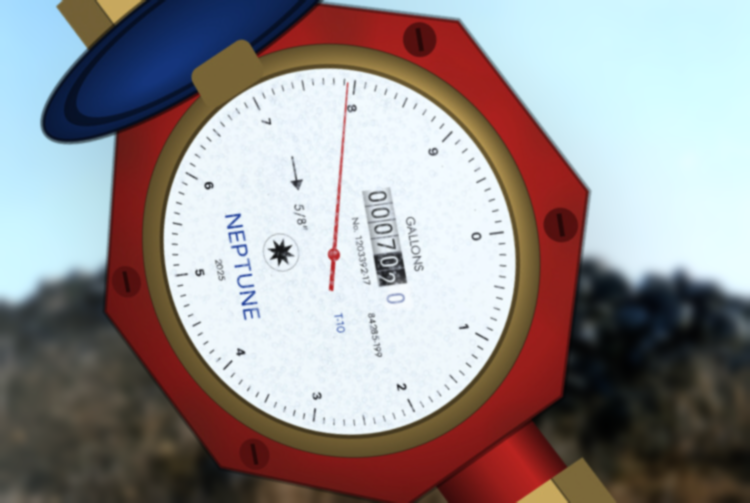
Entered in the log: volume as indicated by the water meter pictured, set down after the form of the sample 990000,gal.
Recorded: 7017.9,gal
